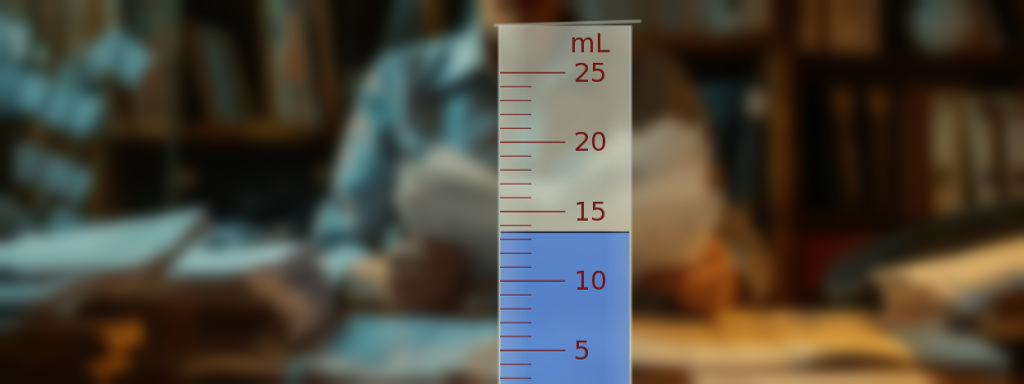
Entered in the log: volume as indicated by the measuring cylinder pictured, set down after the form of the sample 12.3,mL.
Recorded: 13.5,mL
